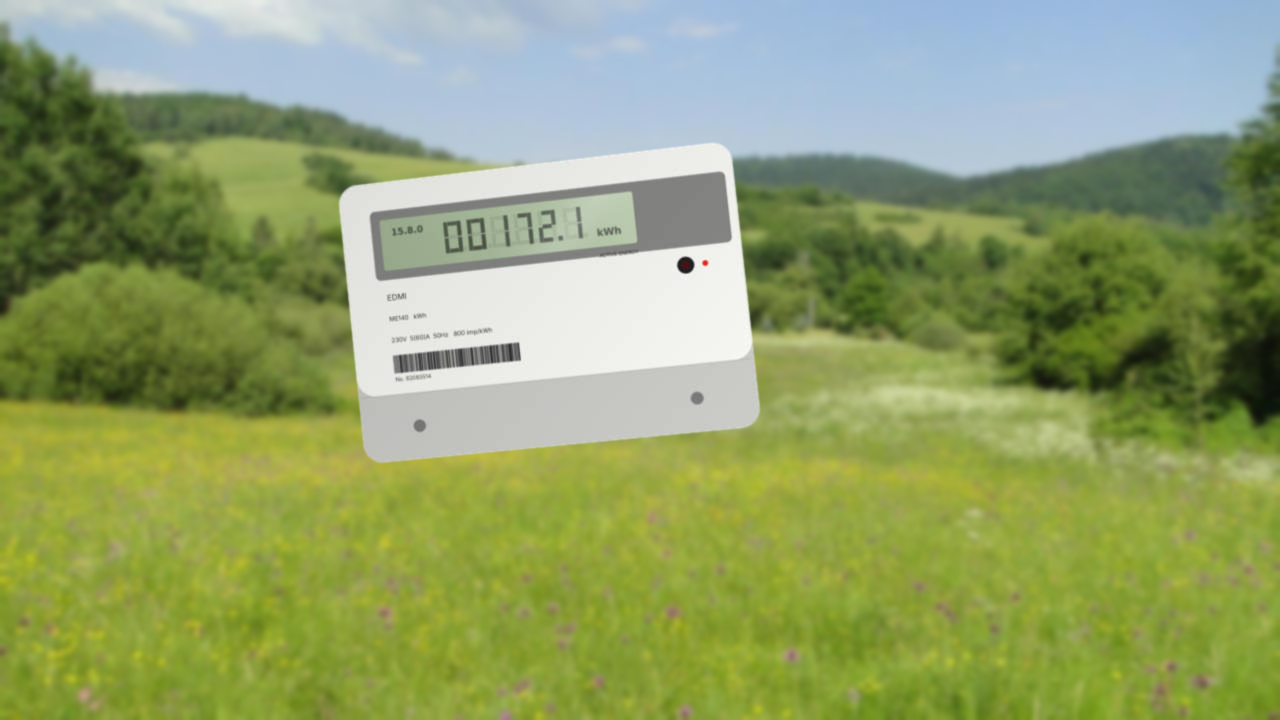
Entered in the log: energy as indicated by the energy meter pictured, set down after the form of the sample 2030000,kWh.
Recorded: 172.1,kWh
